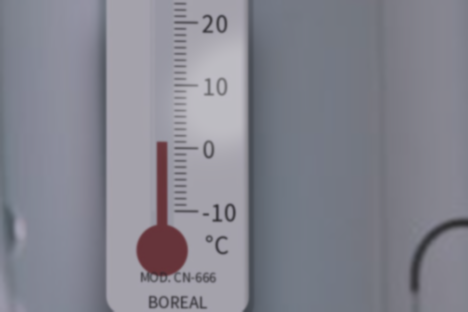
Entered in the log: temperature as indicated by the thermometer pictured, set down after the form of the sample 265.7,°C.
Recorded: 1,°C
